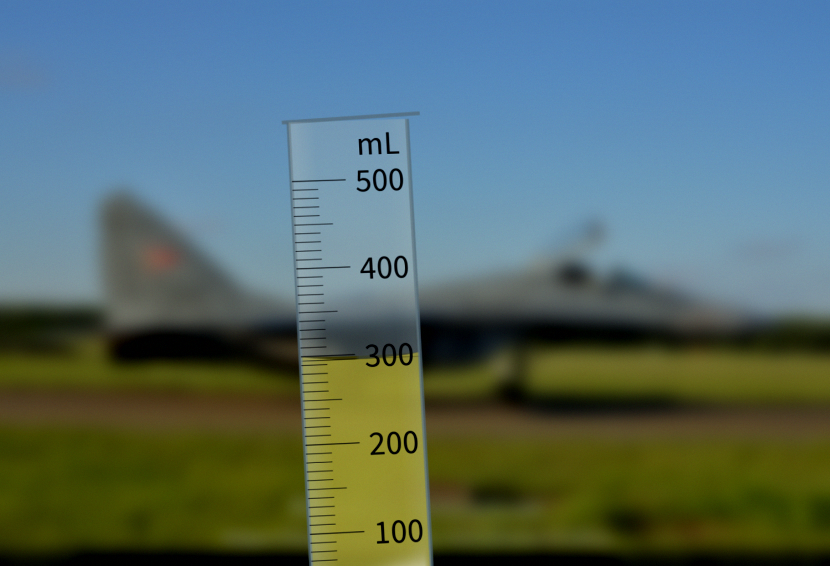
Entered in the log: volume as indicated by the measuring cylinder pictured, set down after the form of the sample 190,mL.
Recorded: 295,mL
